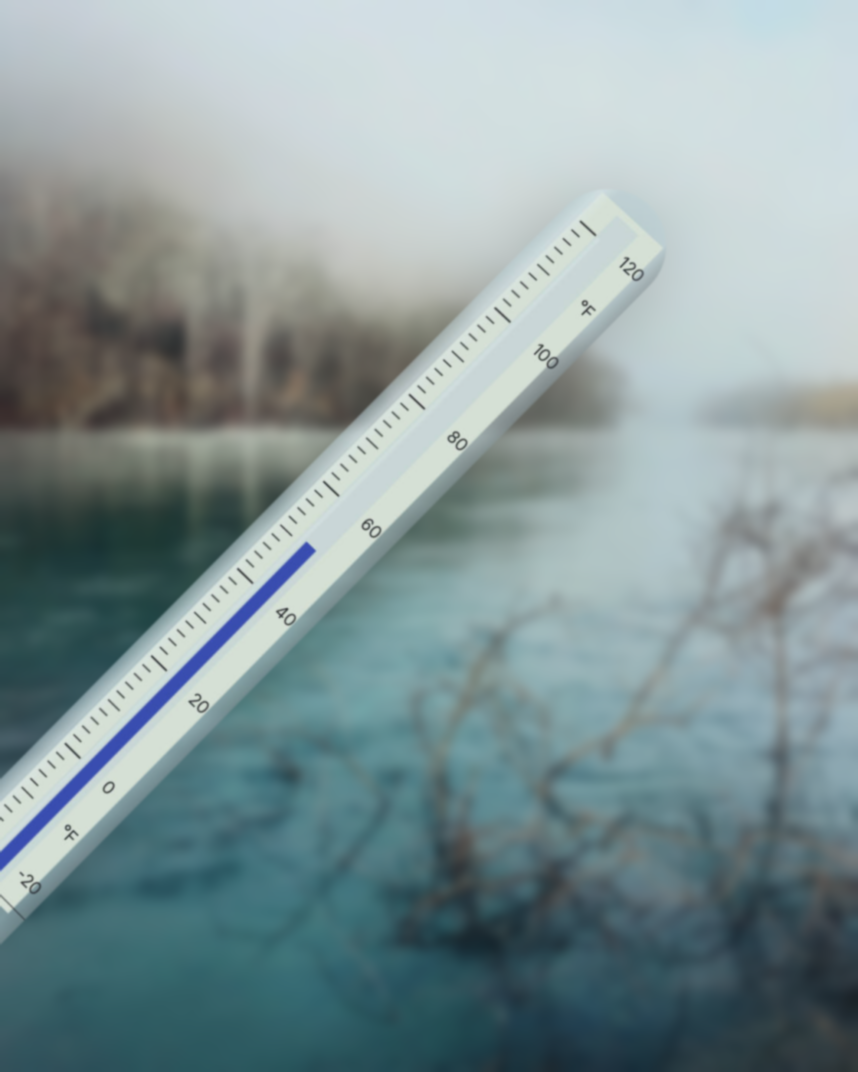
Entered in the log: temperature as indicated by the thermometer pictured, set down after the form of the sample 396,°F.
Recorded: 51,°F
